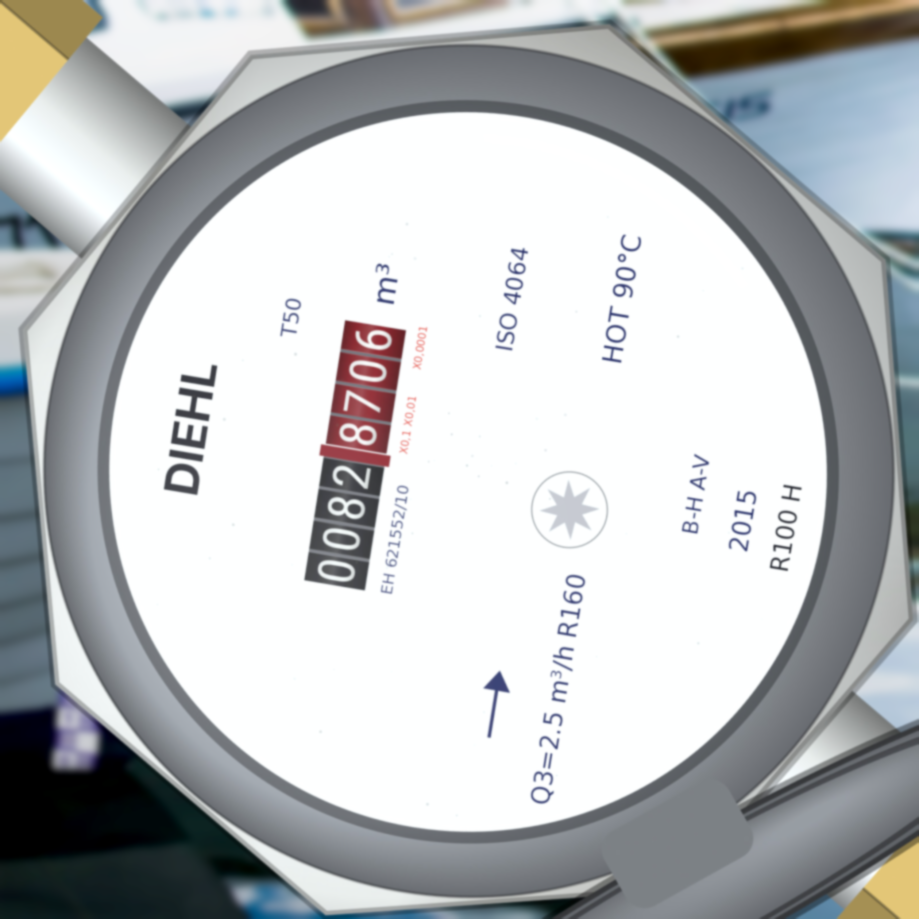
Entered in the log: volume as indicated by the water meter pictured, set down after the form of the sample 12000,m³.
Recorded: 82.8706,m³
